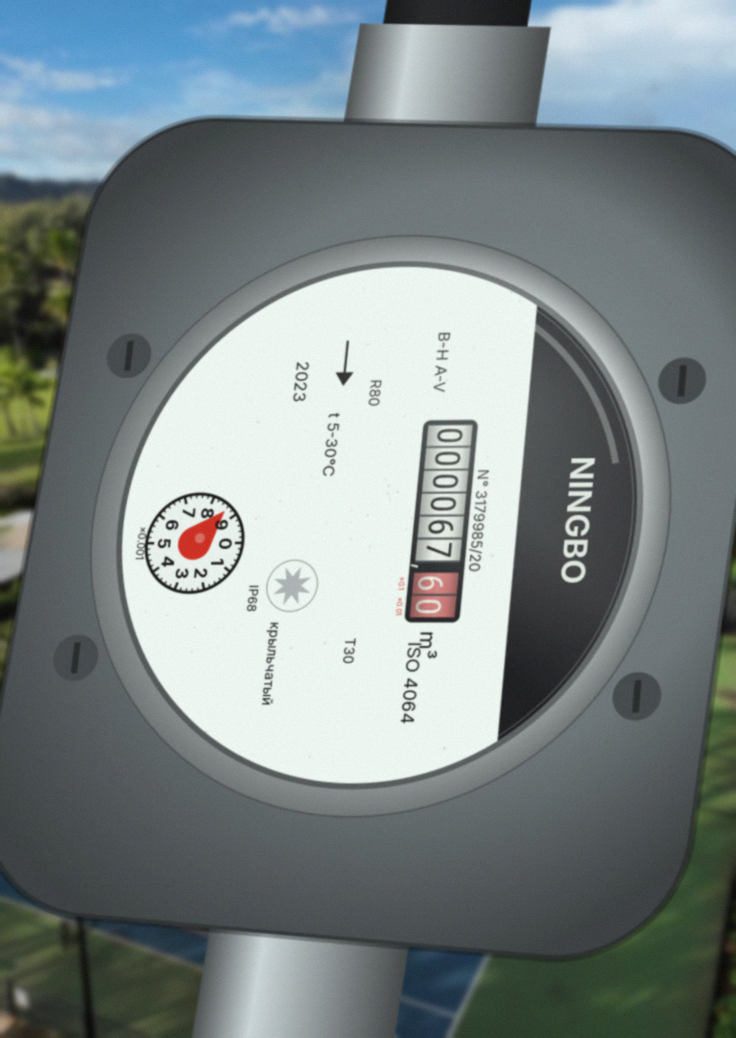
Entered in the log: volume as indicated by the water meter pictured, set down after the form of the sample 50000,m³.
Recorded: 67.598,m³
